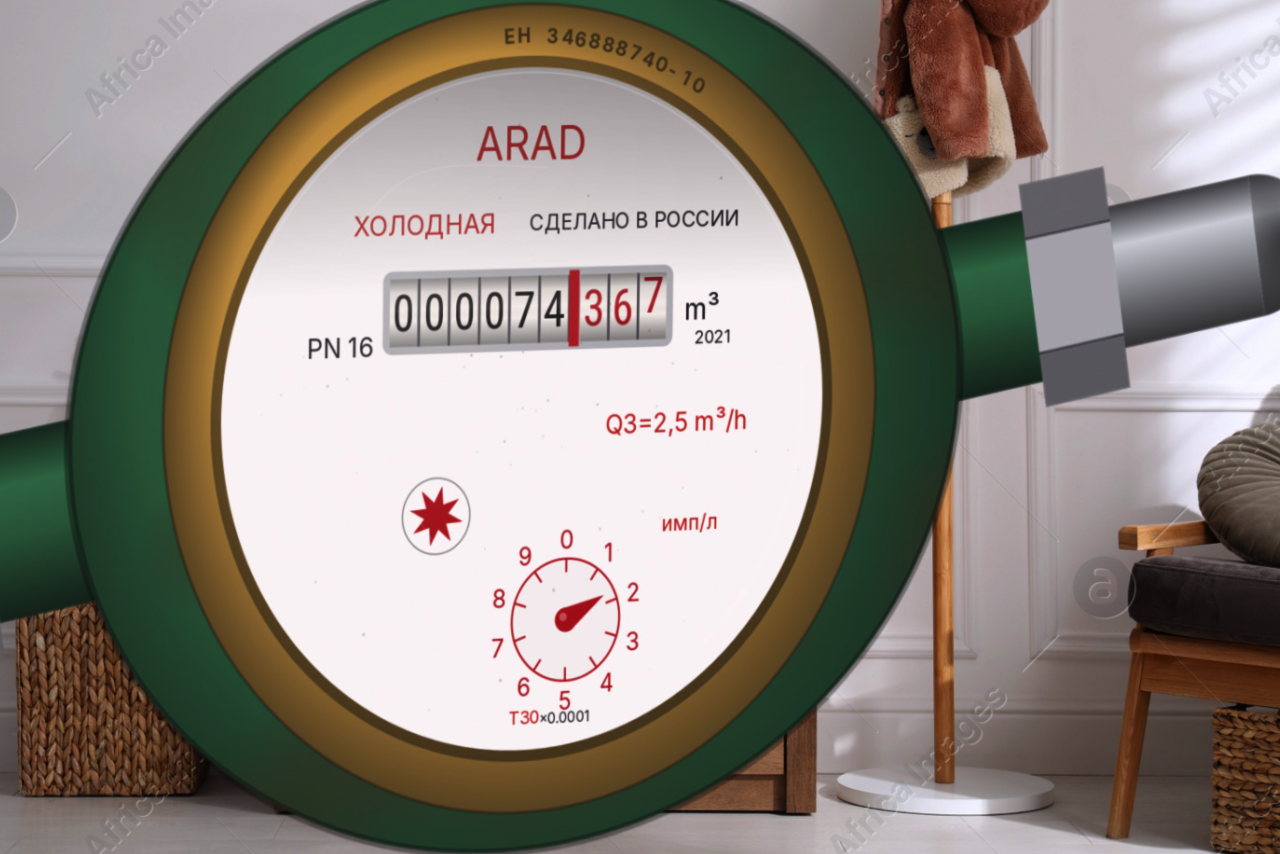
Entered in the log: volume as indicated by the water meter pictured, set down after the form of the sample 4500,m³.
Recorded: 74.3671,m³
